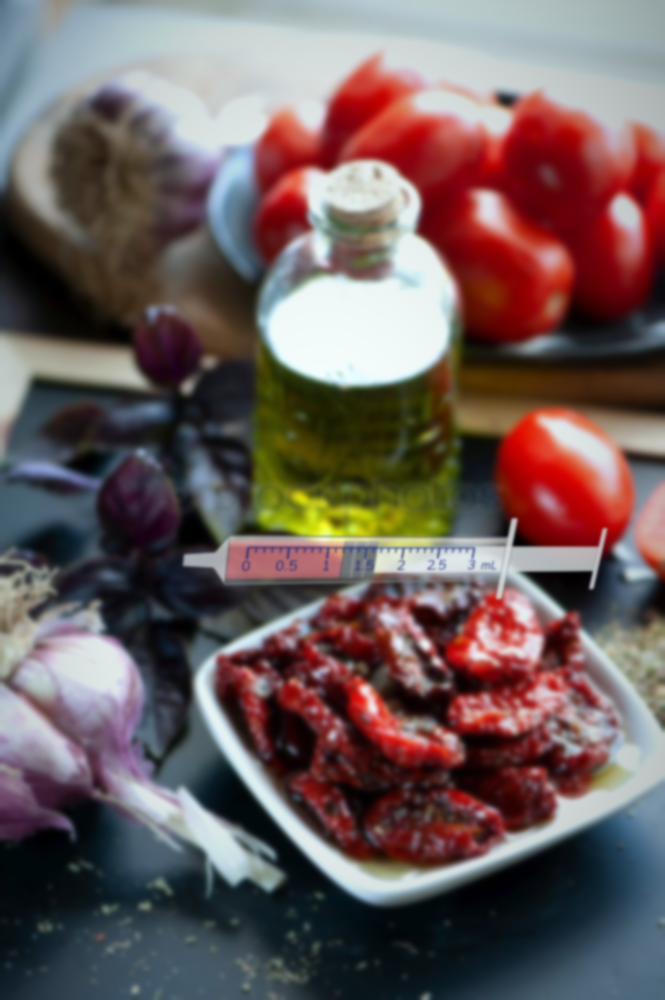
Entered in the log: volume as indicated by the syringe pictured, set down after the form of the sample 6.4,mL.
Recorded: 1.2,mL
